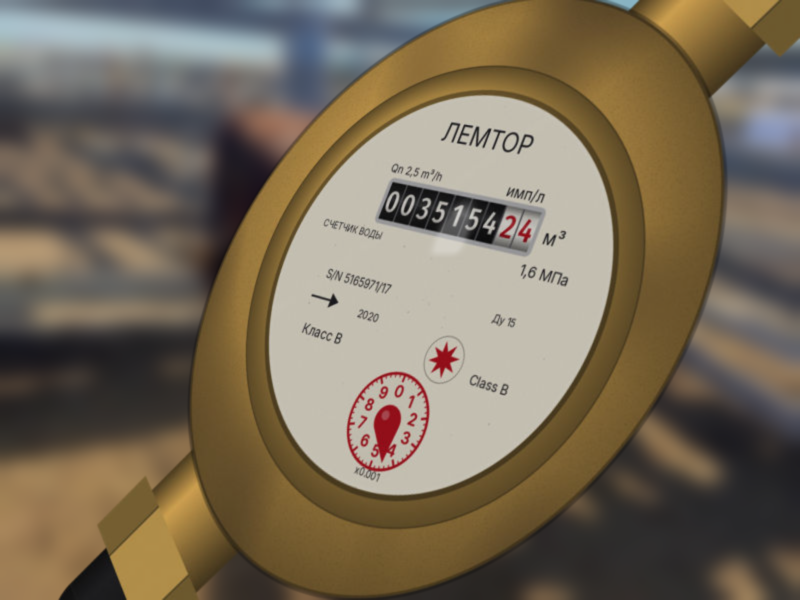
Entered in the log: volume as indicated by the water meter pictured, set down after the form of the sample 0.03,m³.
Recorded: 35154.244,m³
